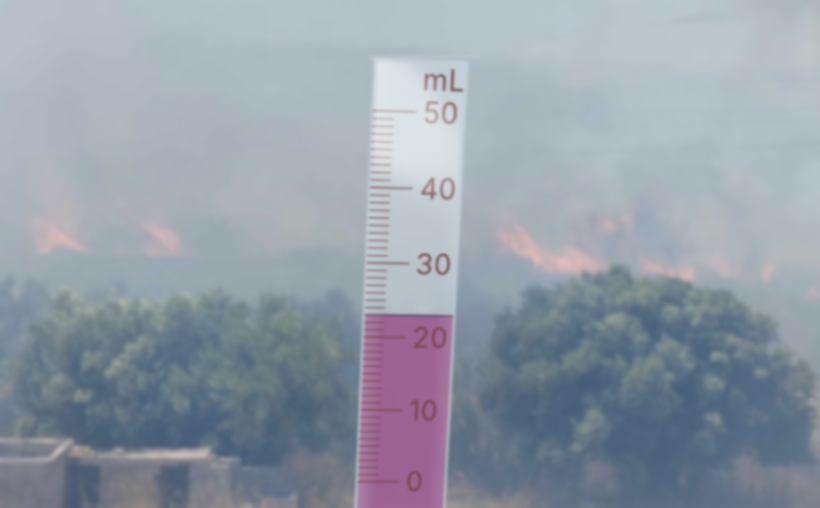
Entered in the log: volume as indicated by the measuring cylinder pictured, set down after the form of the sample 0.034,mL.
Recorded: 23,mL
